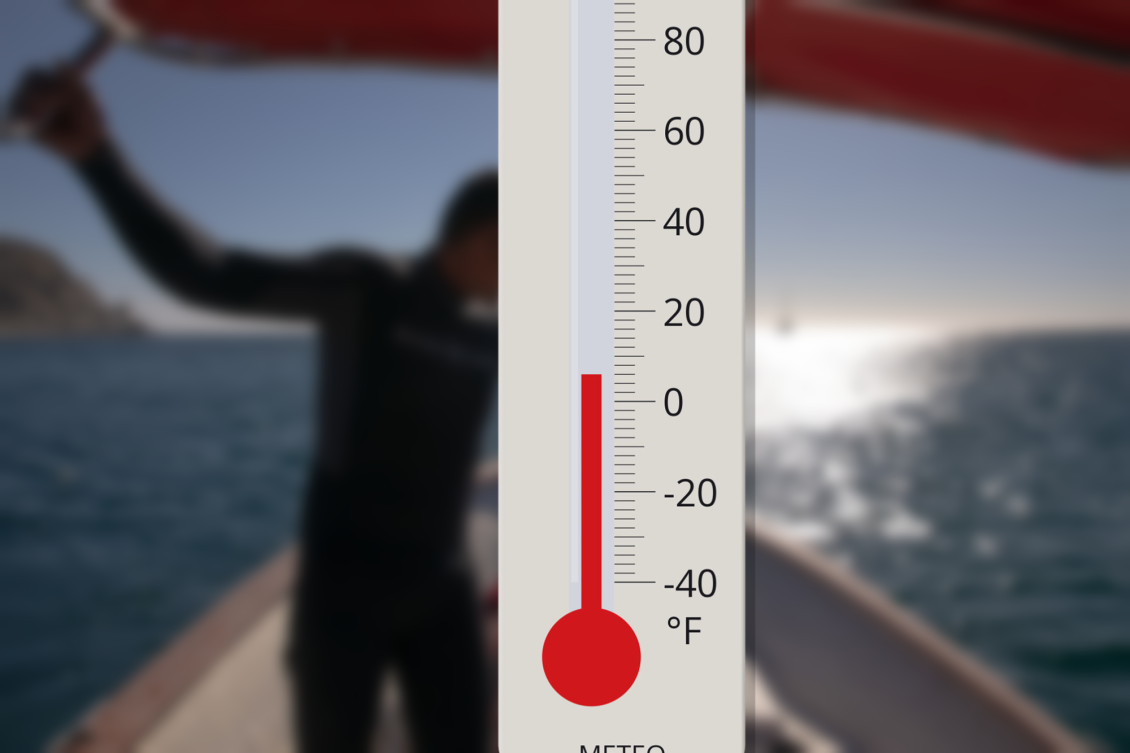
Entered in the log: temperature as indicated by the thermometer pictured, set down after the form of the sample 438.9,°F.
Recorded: 6,°F
